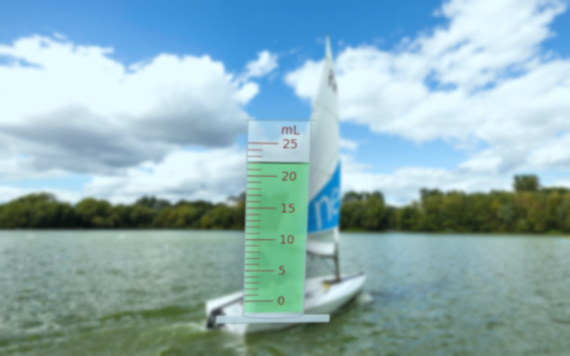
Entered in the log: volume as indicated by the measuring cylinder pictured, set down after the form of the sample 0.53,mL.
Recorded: 22,mL
